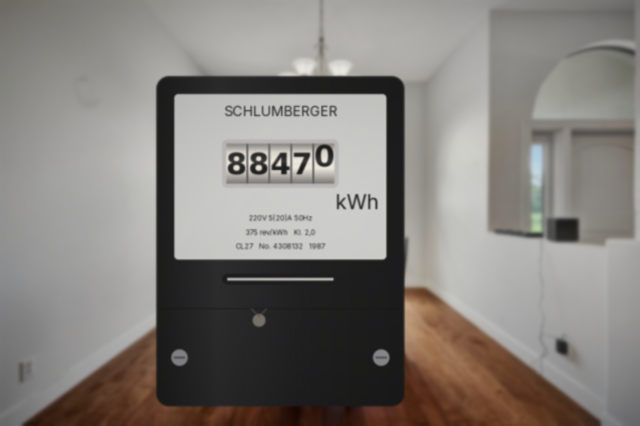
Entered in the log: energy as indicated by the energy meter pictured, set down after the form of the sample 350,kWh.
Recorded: 88470,kWh
